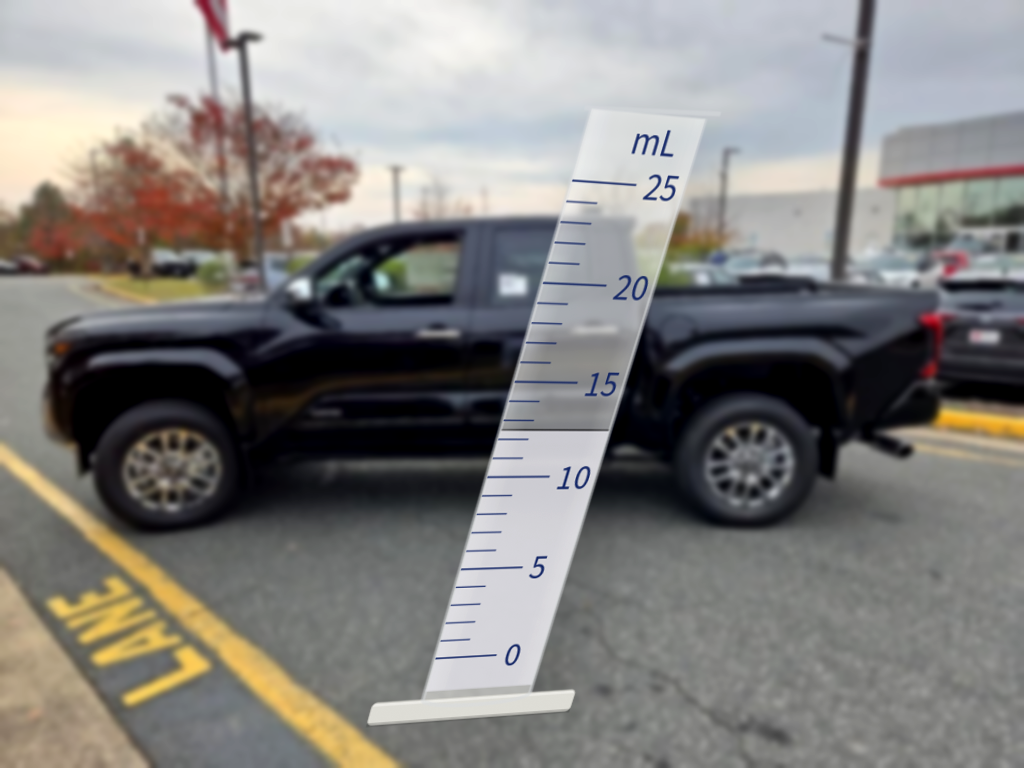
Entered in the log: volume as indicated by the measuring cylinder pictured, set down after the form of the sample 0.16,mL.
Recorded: 12.5,mL
